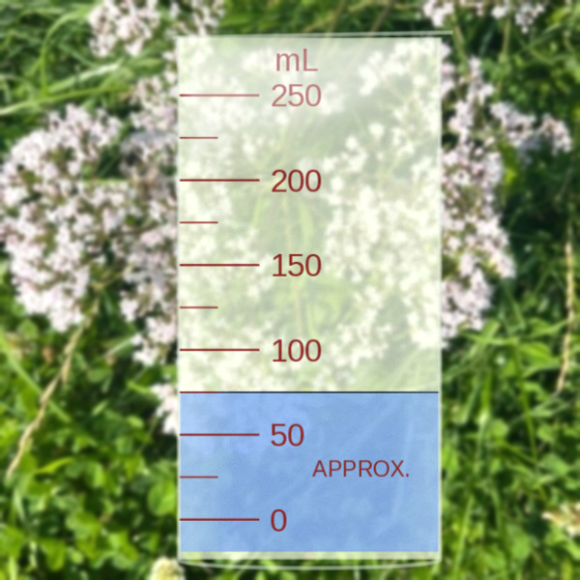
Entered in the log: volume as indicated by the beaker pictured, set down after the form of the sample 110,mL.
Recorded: 75,mL
